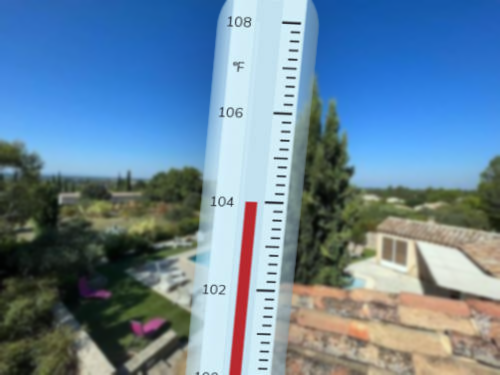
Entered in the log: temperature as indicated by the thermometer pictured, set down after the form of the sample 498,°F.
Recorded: 104,°F
